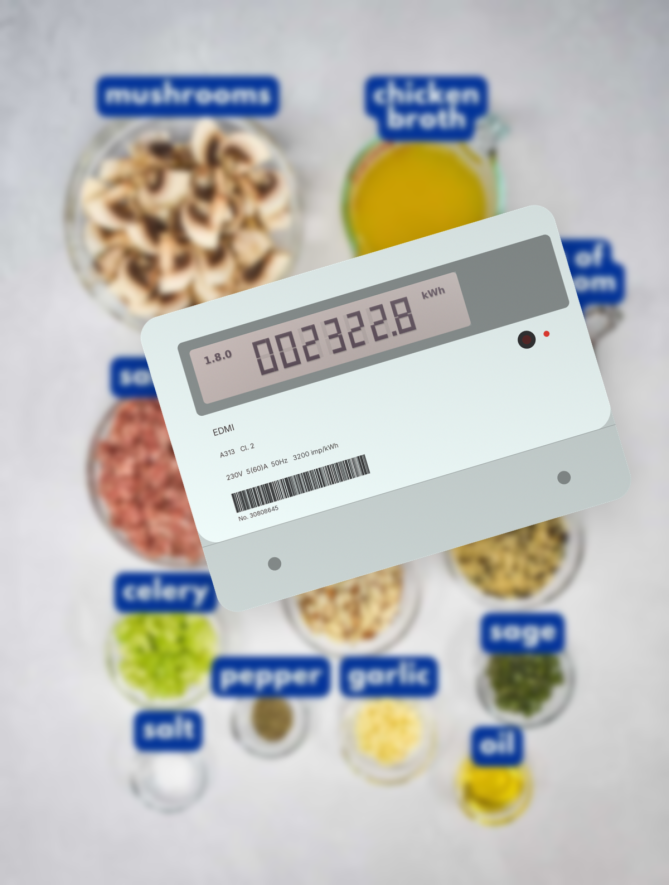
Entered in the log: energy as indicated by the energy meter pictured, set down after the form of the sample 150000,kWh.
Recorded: 2322.8,kWh
